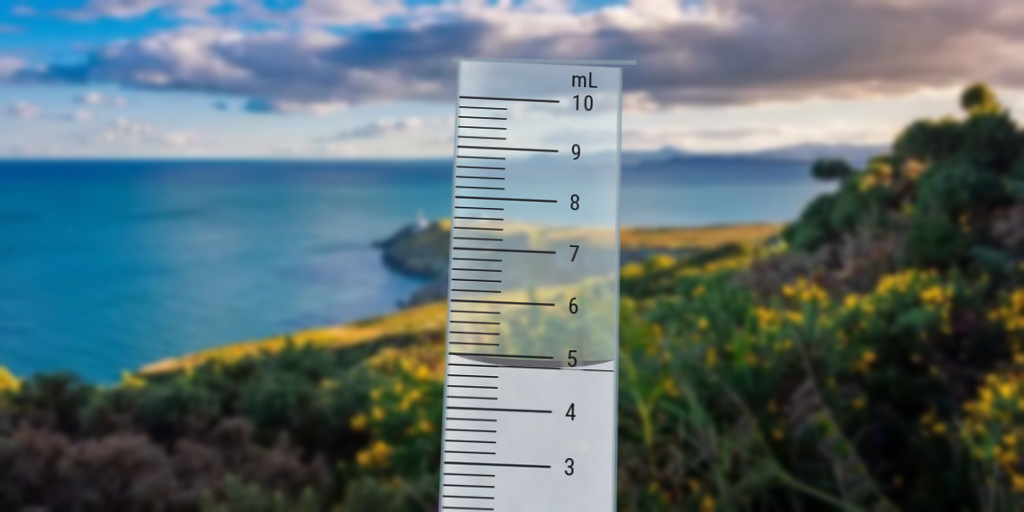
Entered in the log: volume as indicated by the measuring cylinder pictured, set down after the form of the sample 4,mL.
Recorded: 4.8,mL
